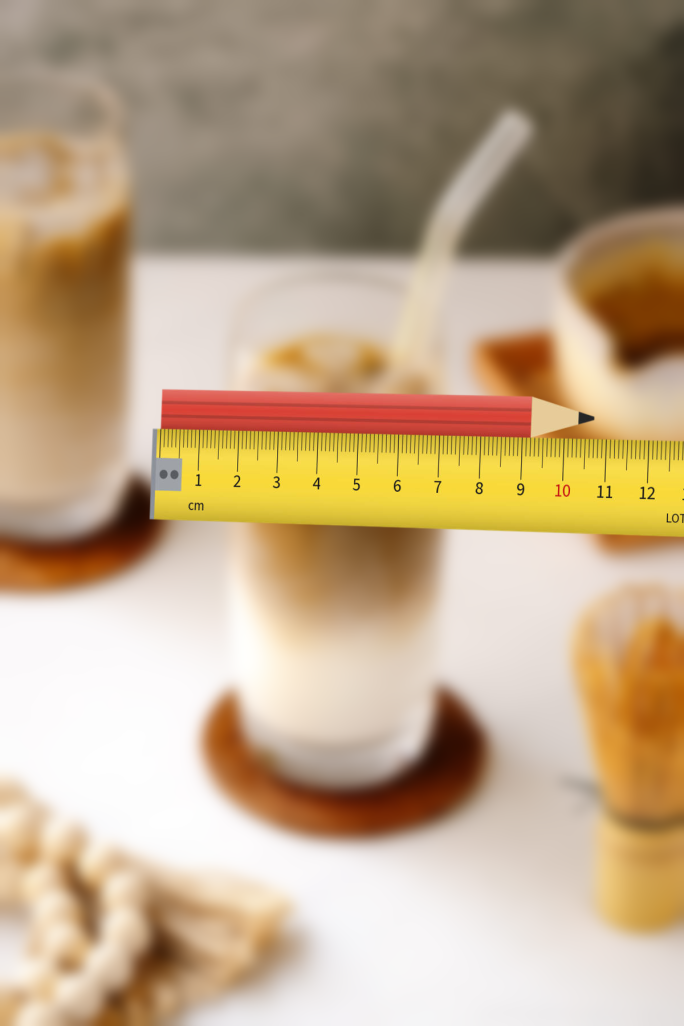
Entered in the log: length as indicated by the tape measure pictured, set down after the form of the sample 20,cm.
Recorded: 10.7,cm
